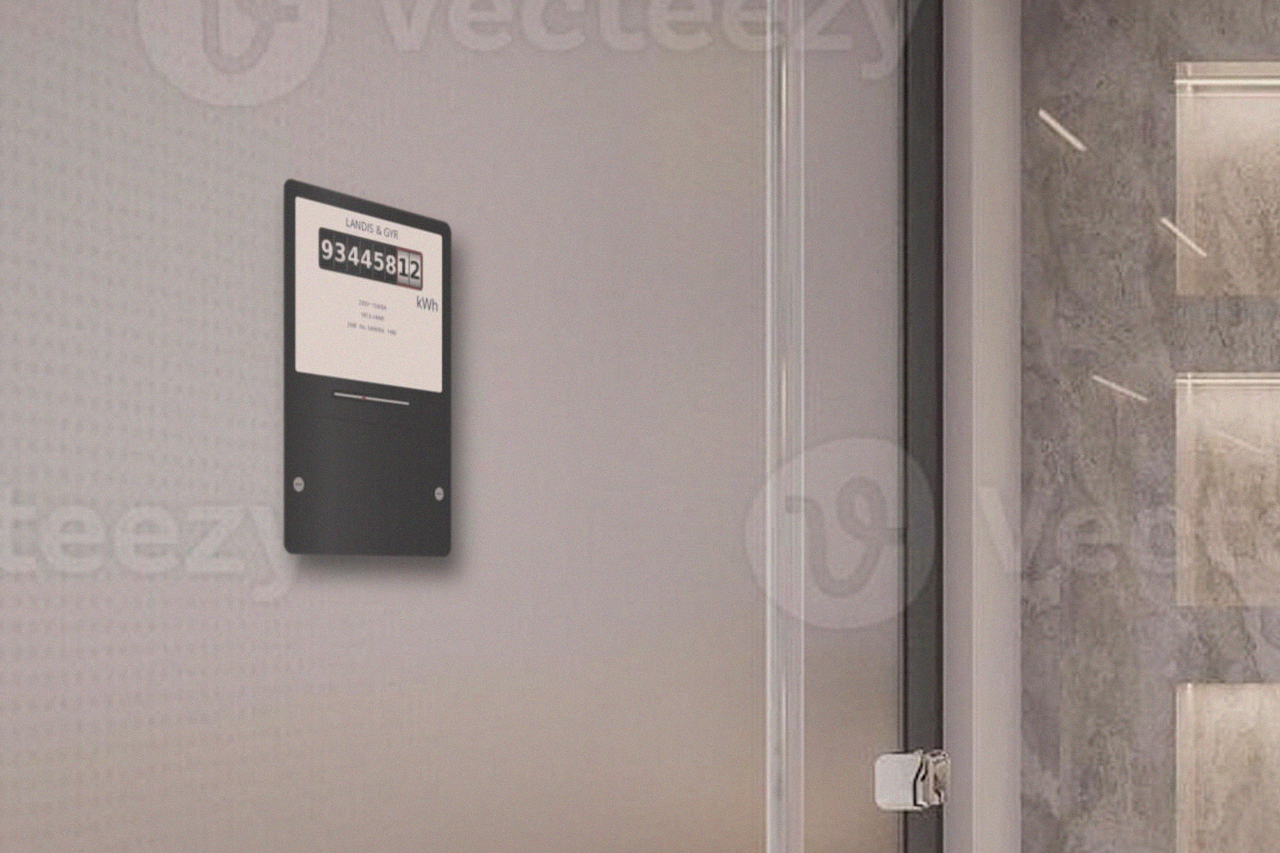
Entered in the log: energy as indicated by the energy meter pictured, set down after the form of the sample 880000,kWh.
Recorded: 934458.12,kWh
